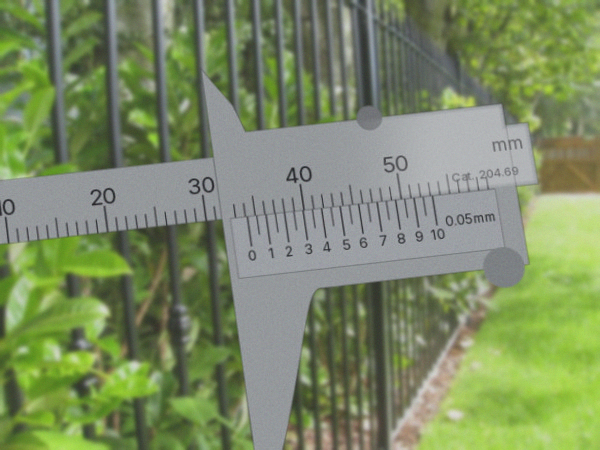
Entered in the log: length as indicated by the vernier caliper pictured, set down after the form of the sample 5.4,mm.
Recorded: 34.2,mm
